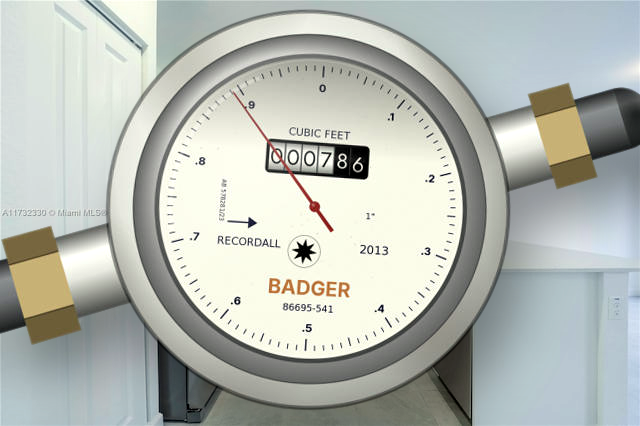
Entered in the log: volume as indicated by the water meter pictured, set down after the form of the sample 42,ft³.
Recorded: 785.89,ft³
